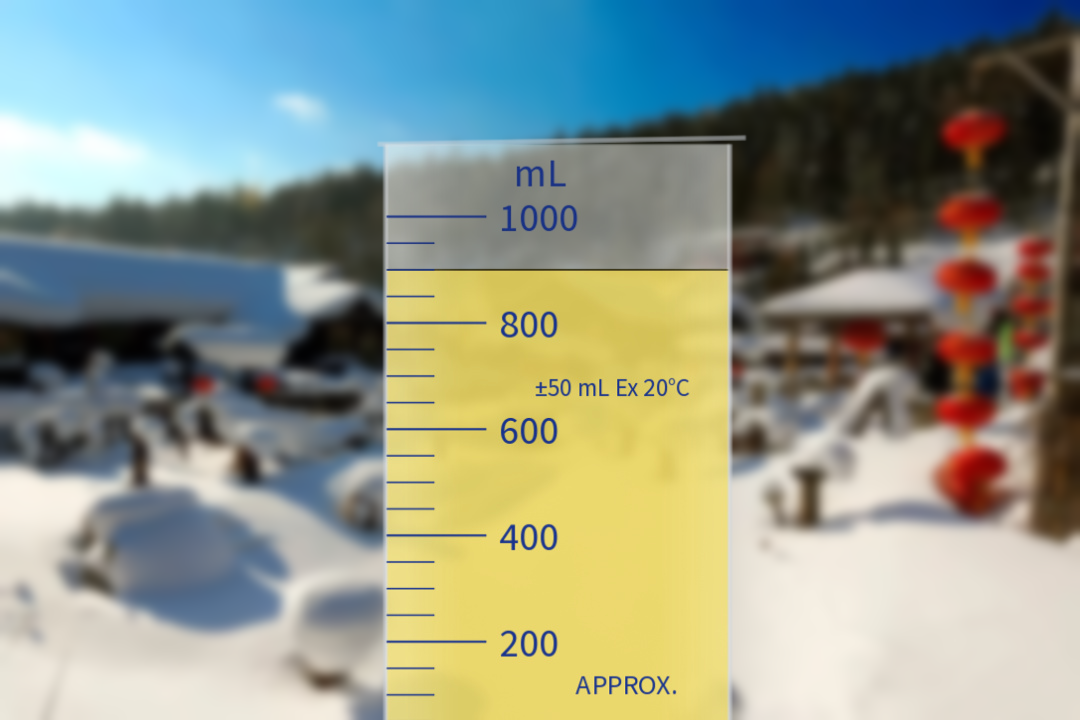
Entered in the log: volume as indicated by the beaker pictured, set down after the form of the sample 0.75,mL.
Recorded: 900,mL
